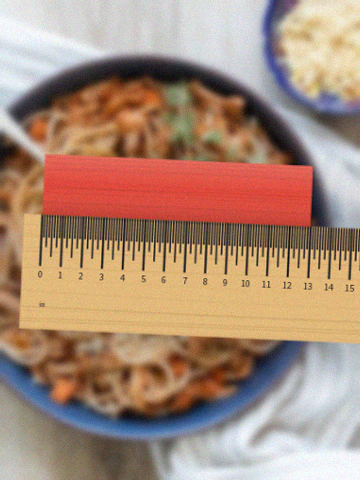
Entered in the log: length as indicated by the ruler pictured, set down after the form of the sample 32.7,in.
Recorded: 13,in
